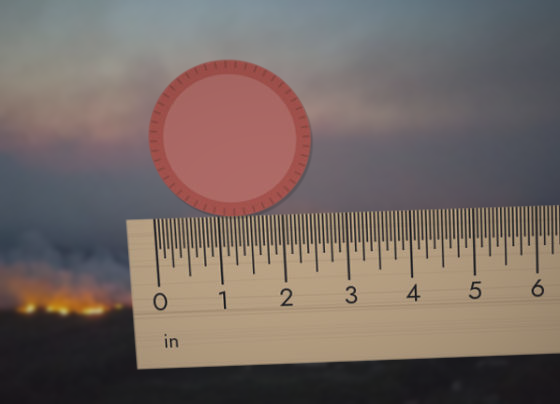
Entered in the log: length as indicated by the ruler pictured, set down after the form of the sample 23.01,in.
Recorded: 2.5,in
